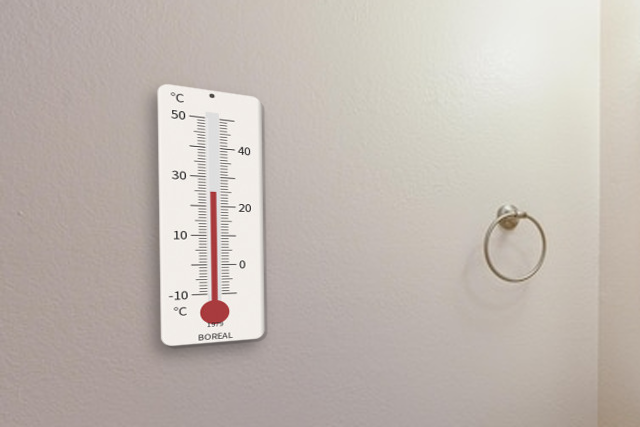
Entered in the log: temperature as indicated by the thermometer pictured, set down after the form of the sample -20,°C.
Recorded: 25,°C
